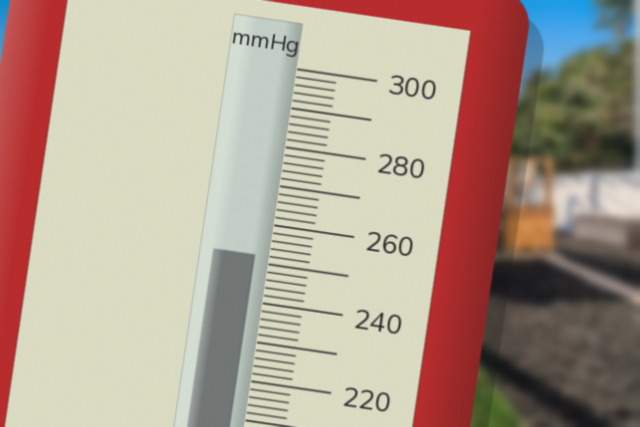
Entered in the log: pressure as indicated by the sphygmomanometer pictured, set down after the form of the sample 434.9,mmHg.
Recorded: 252,mmHg
